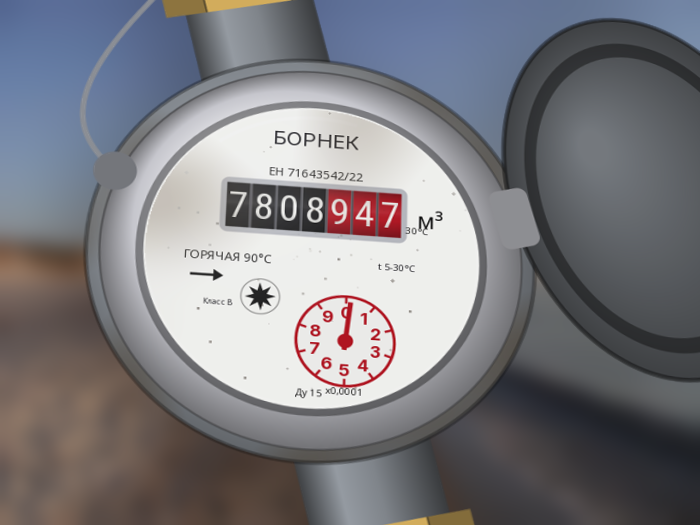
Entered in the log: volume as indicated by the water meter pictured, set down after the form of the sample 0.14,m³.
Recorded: 7808.9470,m³
